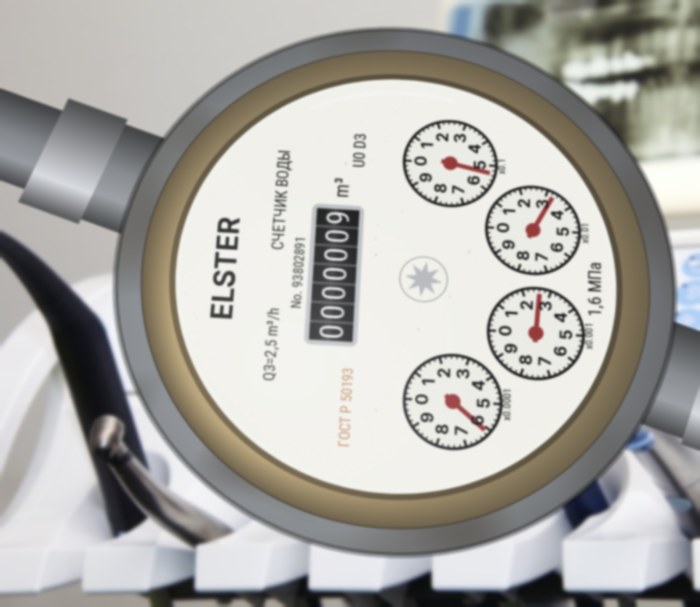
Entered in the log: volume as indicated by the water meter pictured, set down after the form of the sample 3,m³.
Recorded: 9.5326,m³
